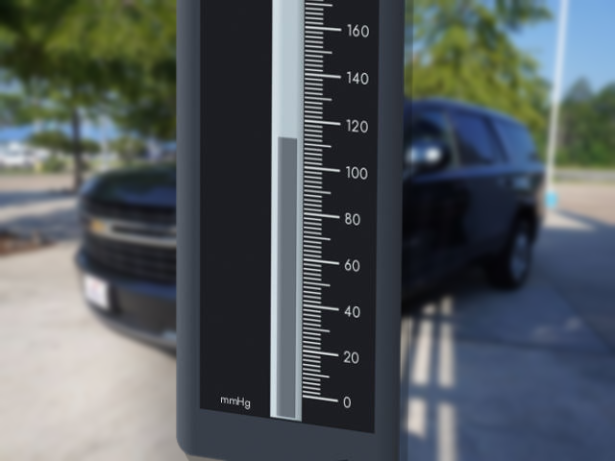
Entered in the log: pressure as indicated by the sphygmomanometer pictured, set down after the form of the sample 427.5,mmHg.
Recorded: 112,mmHg
